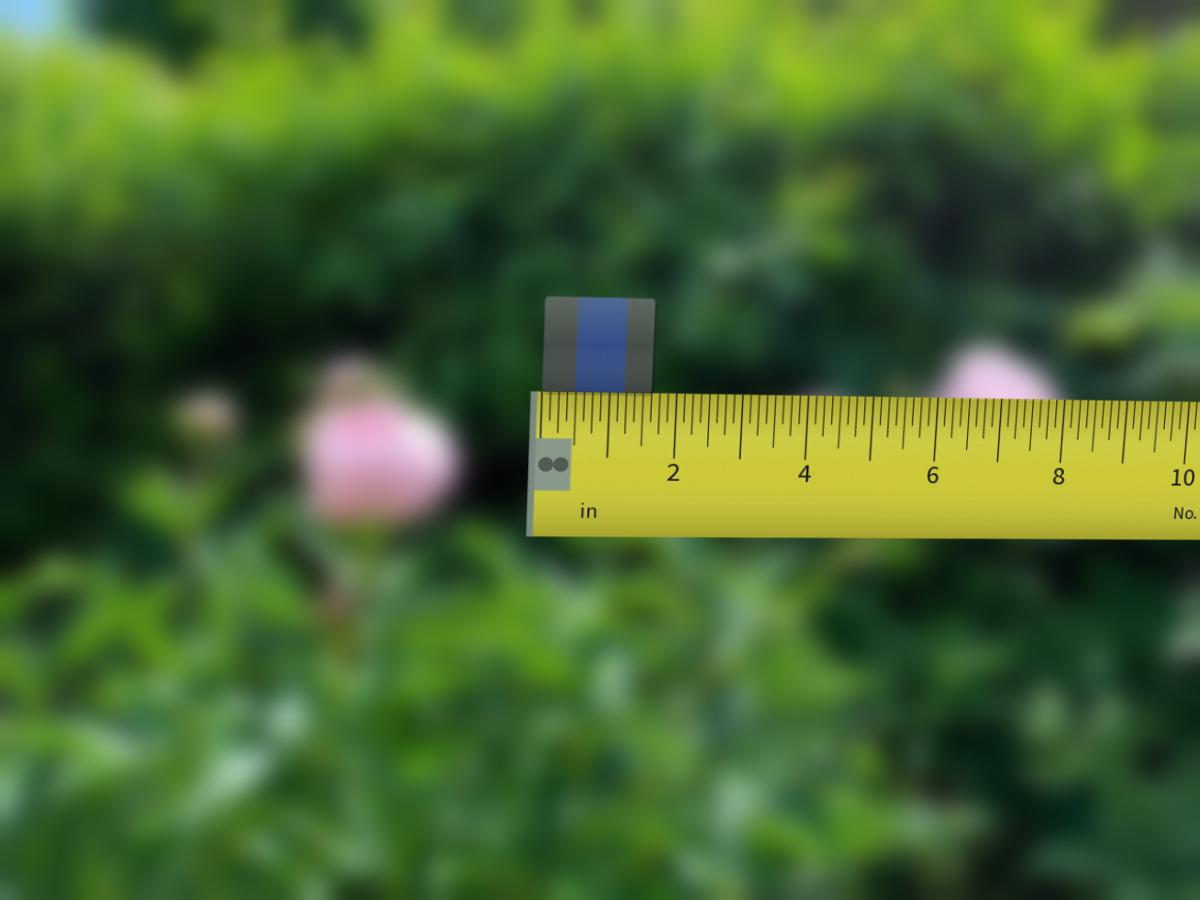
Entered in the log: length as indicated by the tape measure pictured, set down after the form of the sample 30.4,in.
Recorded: 1.625,in
